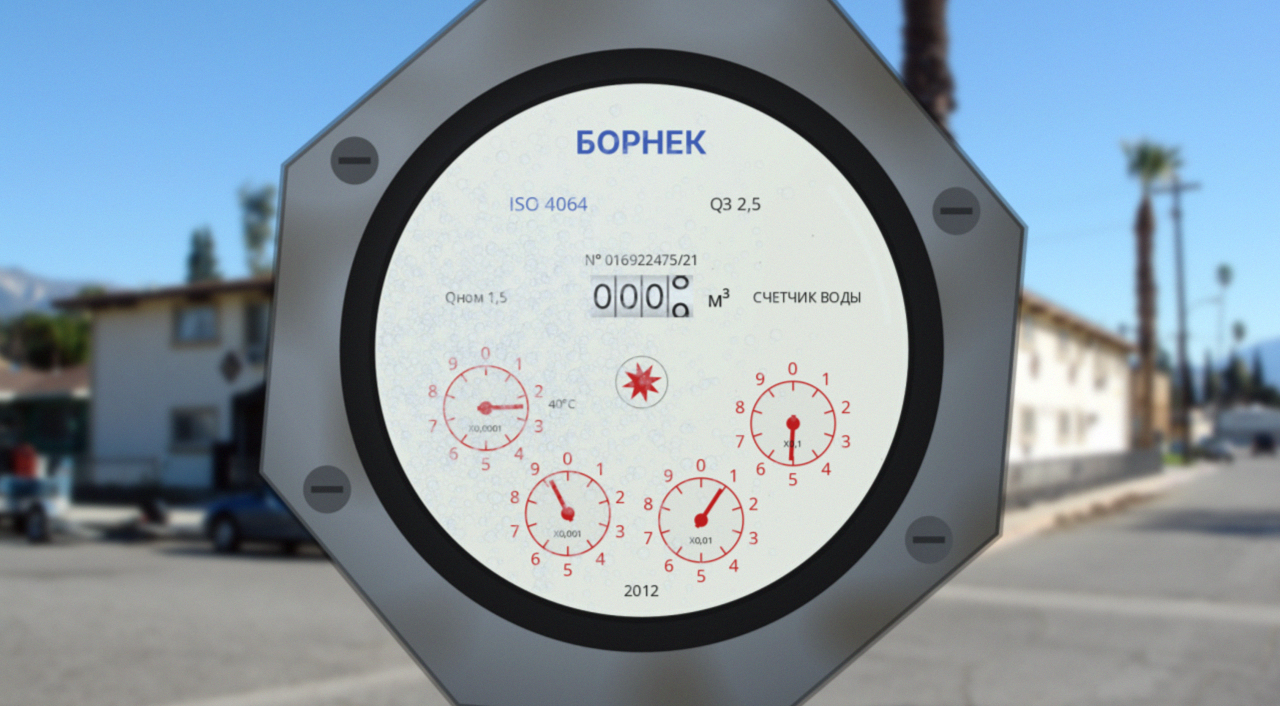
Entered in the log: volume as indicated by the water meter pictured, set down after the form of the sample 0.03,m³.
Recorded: 8.5092,m³
